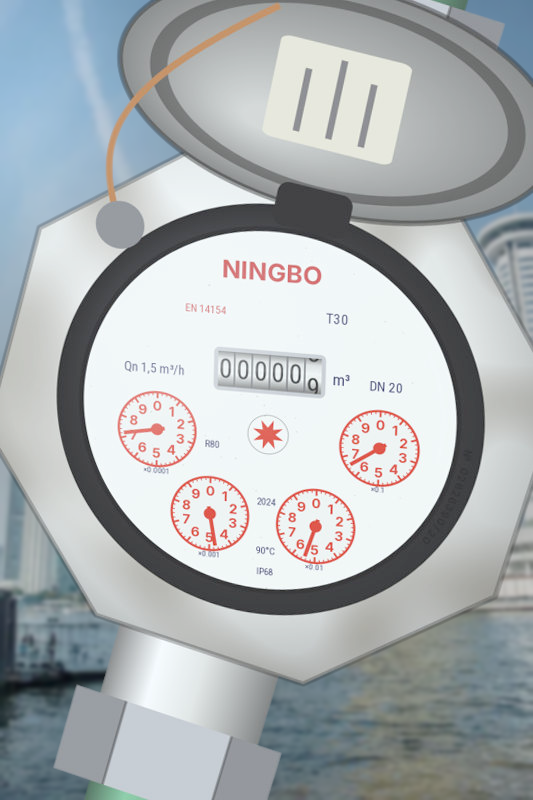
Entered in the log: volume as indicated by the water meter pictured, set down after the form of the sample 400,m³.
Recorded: 8.6547,m³
